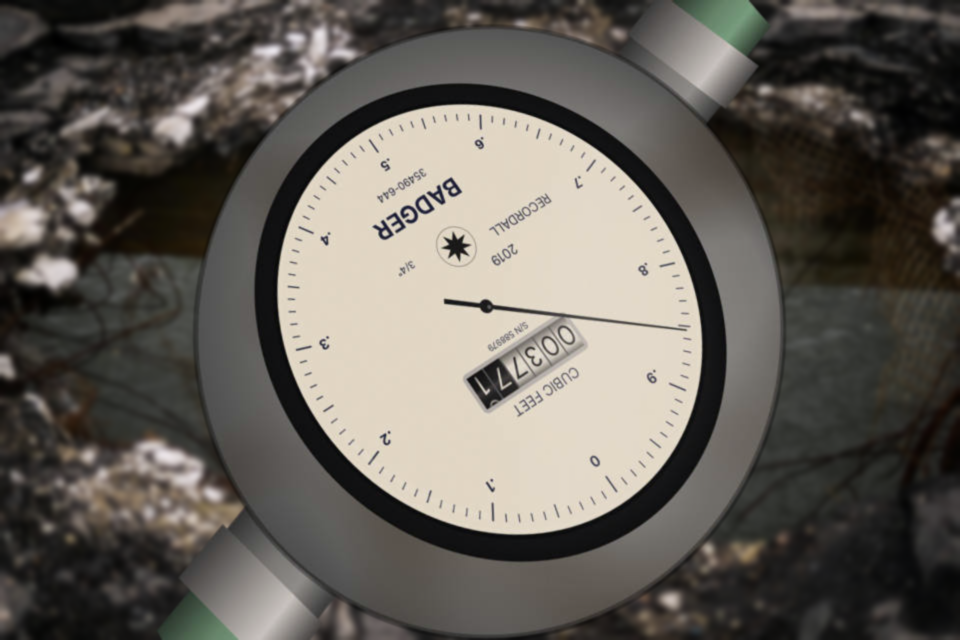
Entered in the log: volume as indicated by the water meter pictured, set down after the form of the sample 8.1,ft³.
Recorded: 3770.85,ft³
